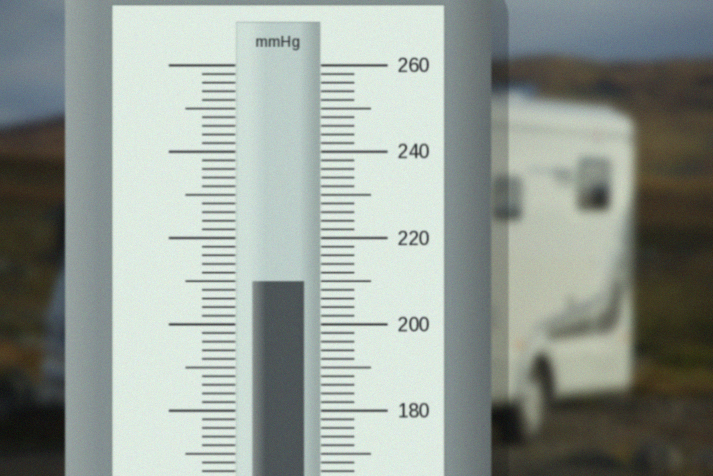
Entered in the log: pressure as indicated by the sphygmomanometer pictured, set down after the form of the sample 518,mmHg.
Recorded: 210,mmHg
